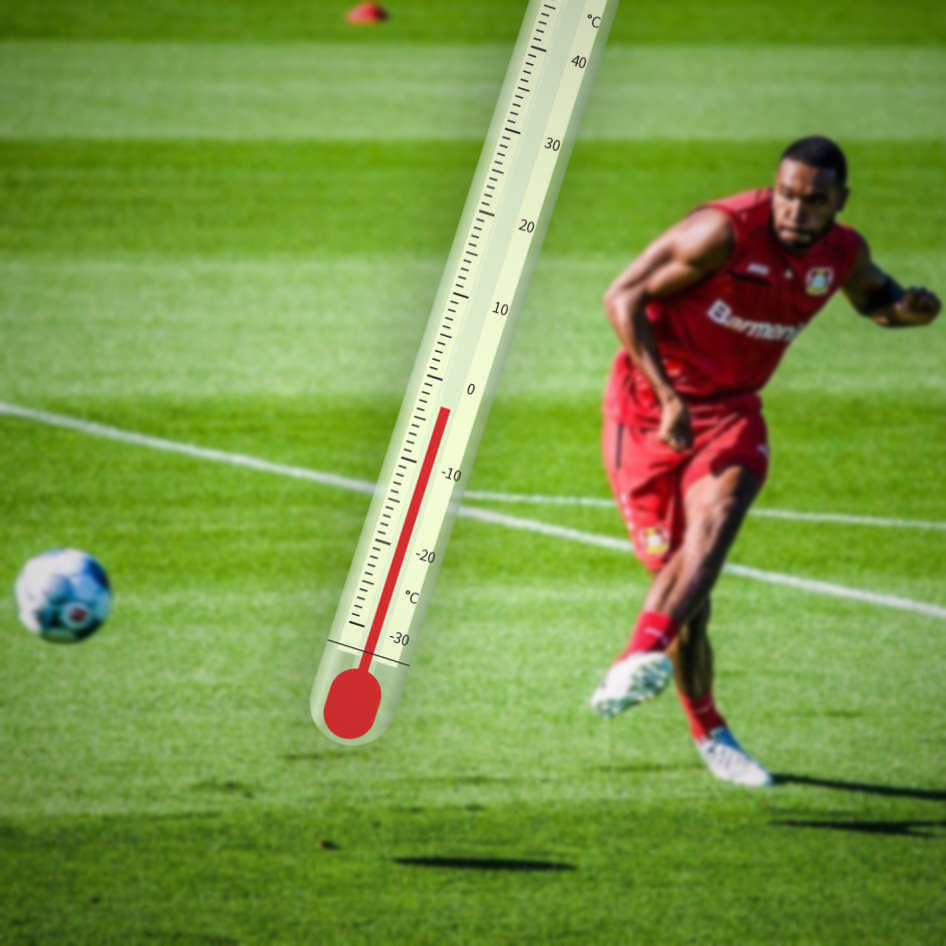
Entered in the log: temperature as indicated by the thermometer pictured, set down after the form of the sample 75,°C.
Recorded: -3,°C
